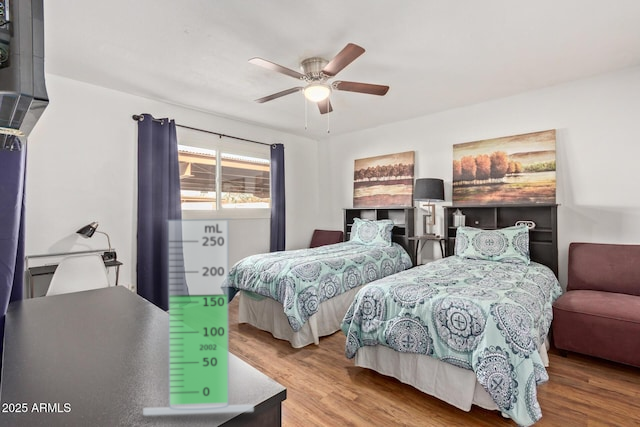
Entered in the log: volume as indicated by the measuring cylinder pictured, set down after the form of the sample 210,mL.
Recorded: 160,mL
